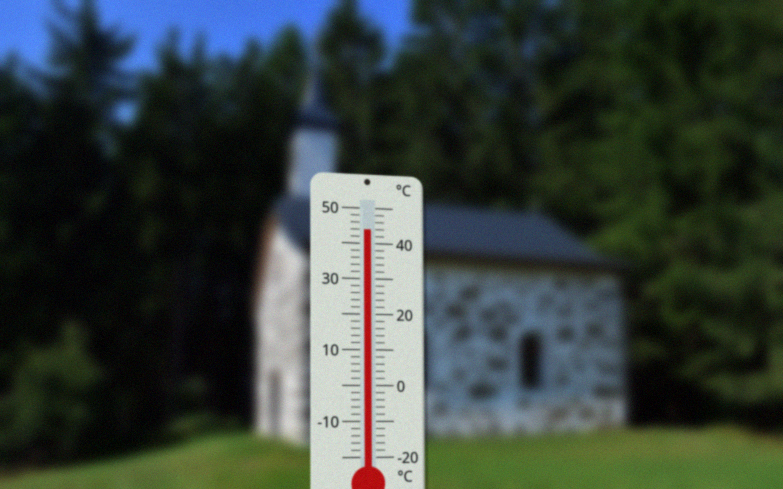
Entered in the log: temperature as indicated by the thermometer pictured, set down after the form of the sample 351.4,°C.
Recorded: 44,°C
